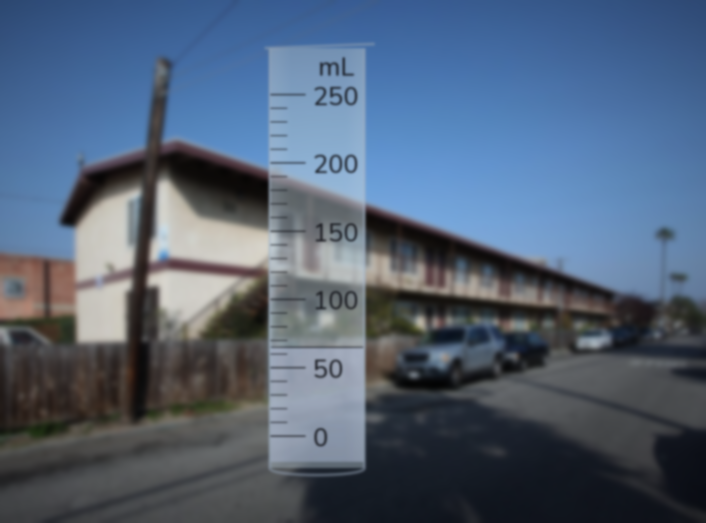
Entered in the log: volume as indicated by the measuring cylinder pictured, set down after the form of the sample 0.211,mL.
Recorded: 65,mL
